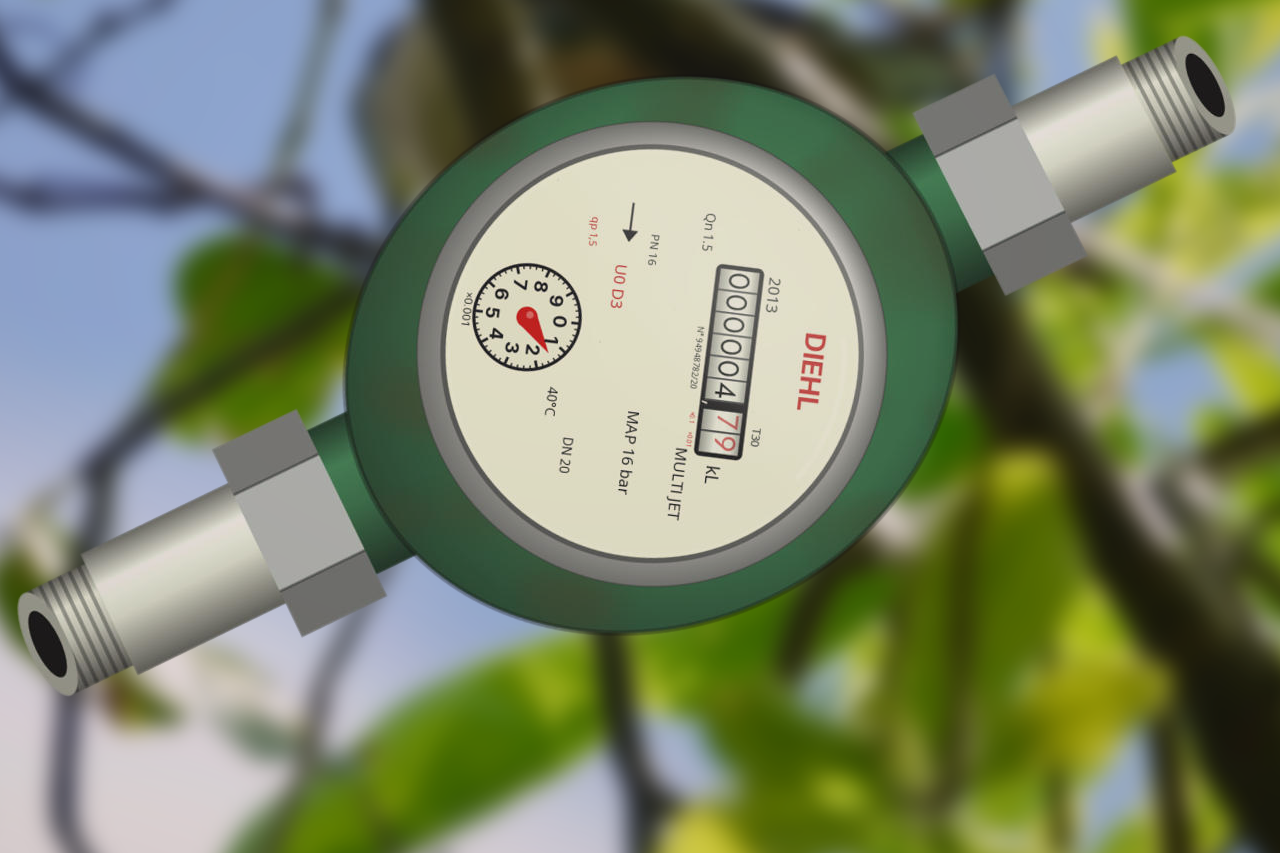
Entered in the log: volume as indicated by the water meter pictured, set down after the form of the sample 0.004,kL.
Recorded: 4.791,kL
